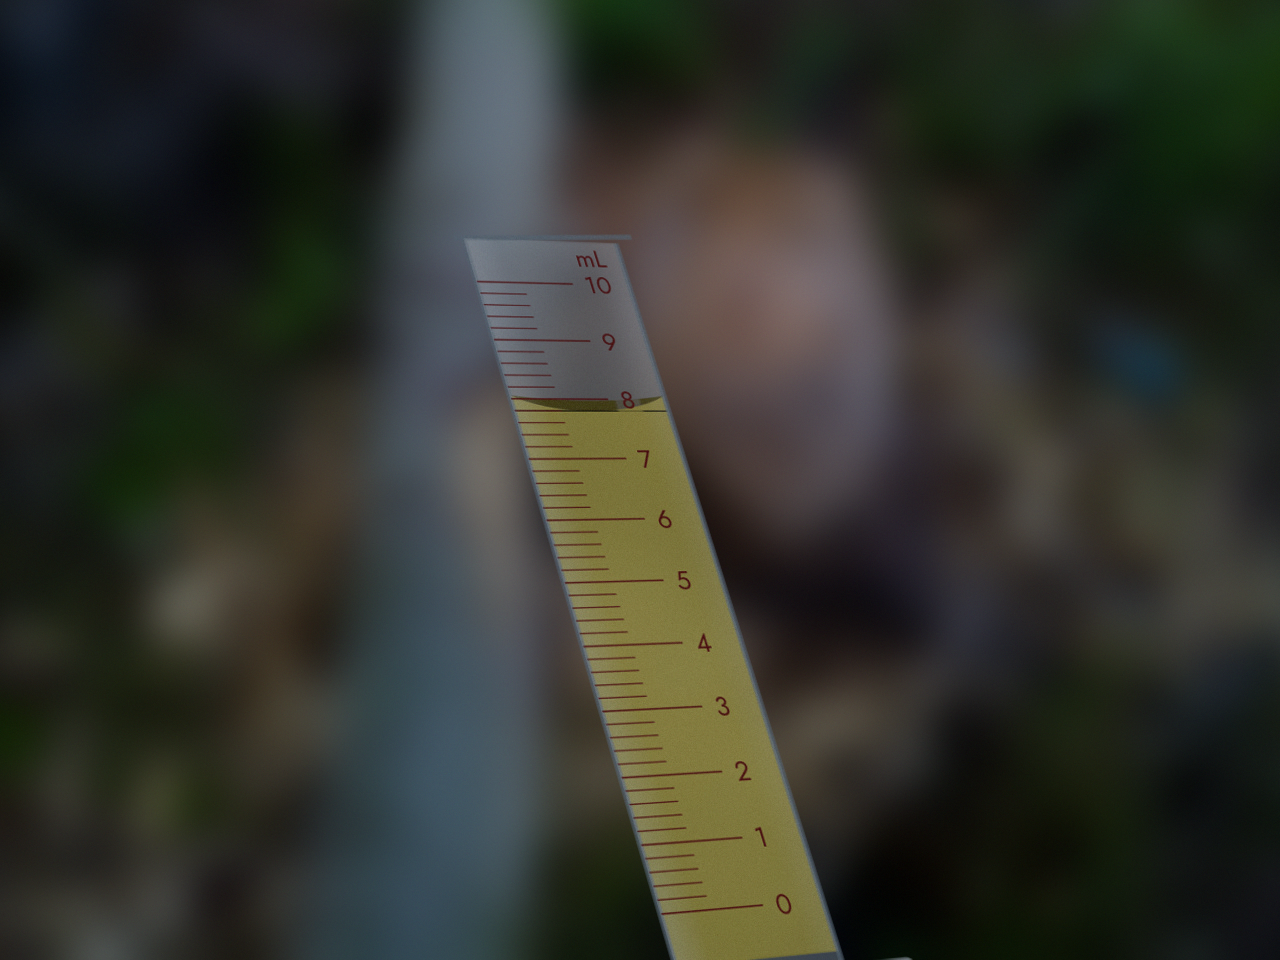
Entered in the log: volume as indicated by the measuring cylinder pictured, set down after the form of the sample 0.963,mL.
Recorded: 7.8,mL
